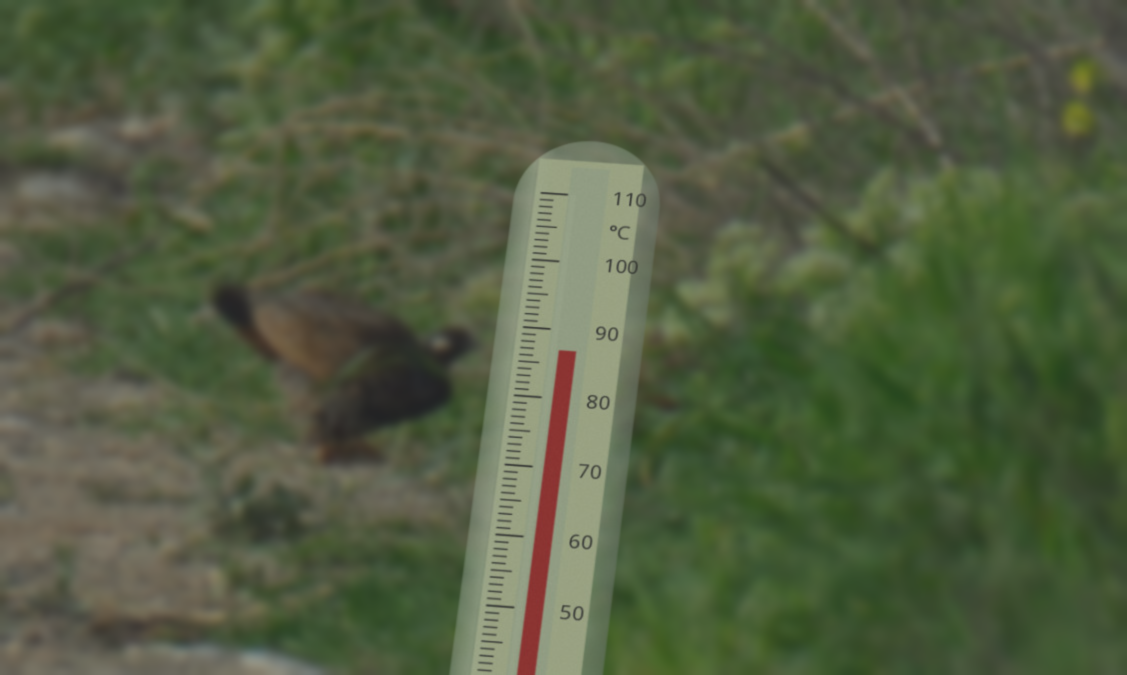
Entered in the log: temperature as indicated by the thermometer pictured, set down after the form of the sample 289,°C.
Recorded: 87,°C
